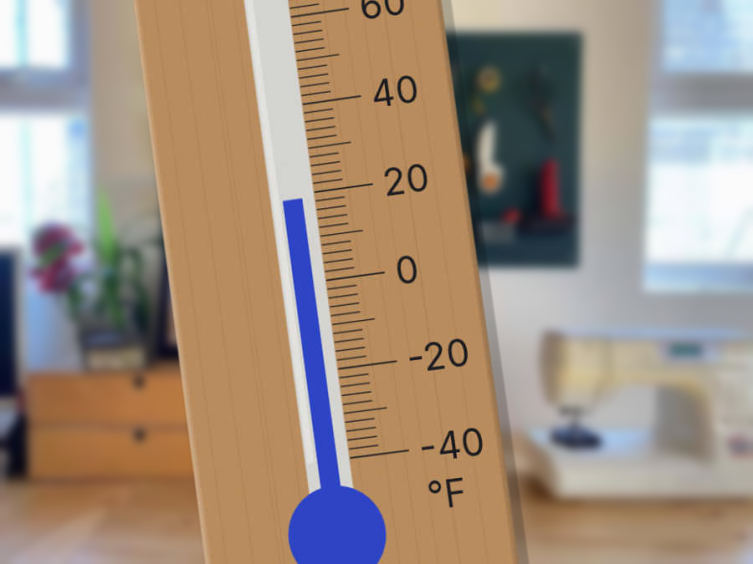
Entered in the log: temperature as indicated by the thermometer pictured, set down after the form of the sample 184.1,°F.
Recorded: 19,°F
